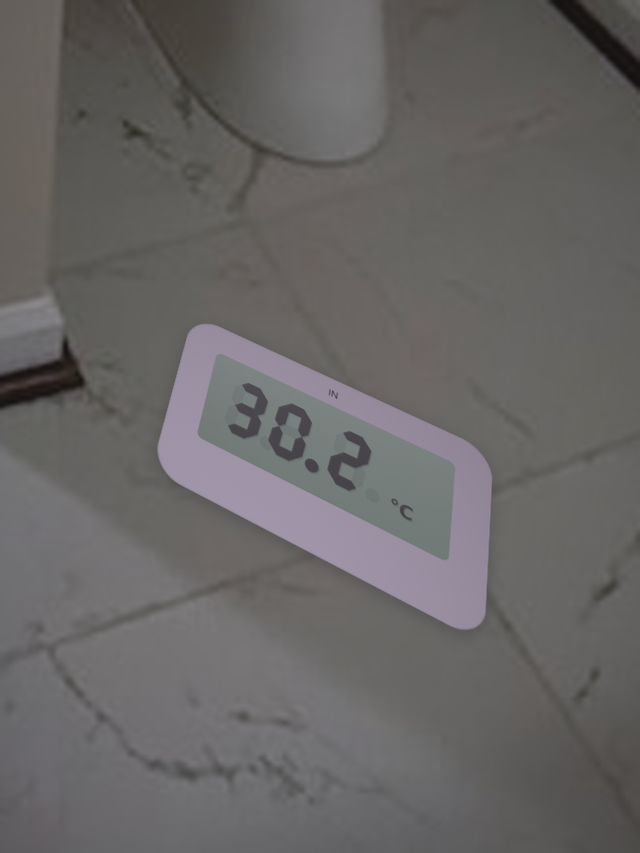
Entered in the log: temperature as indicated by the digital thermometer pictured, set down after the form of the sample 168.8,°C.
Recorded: 30.2,°C
